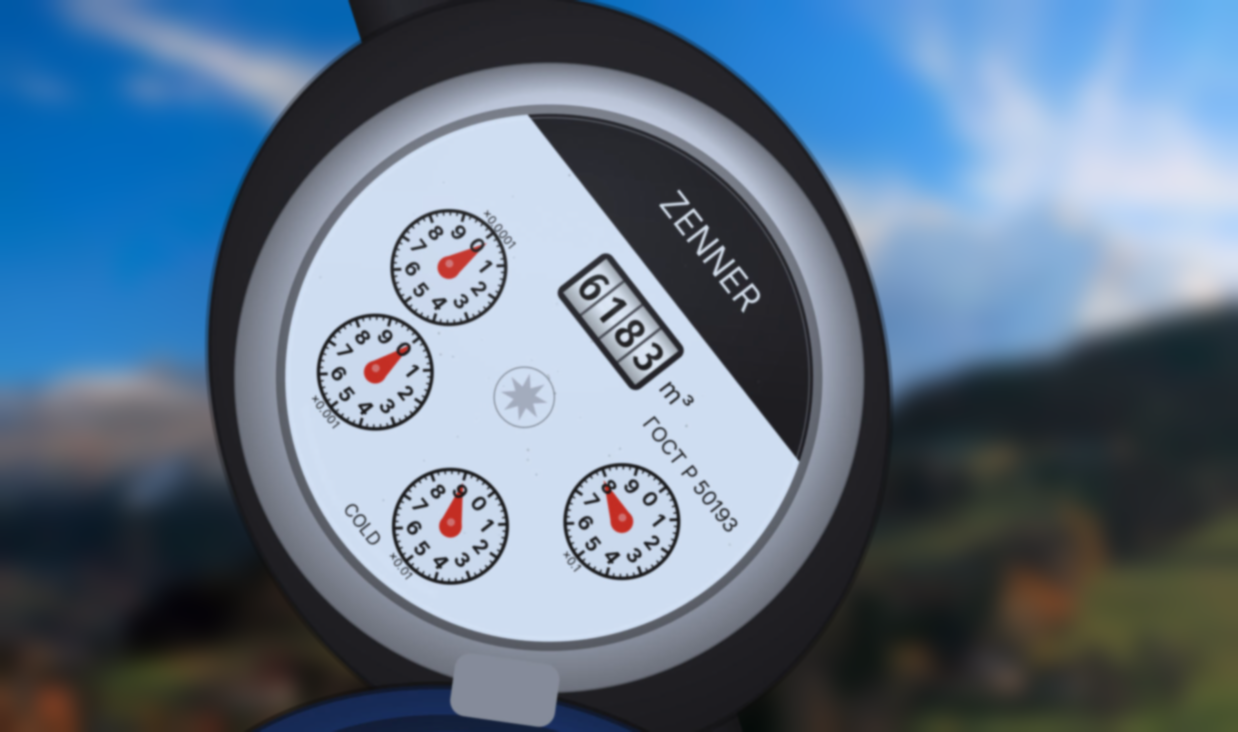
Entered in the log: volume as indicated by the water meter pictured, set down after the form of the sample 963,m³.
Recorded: 6183.7900,m³
